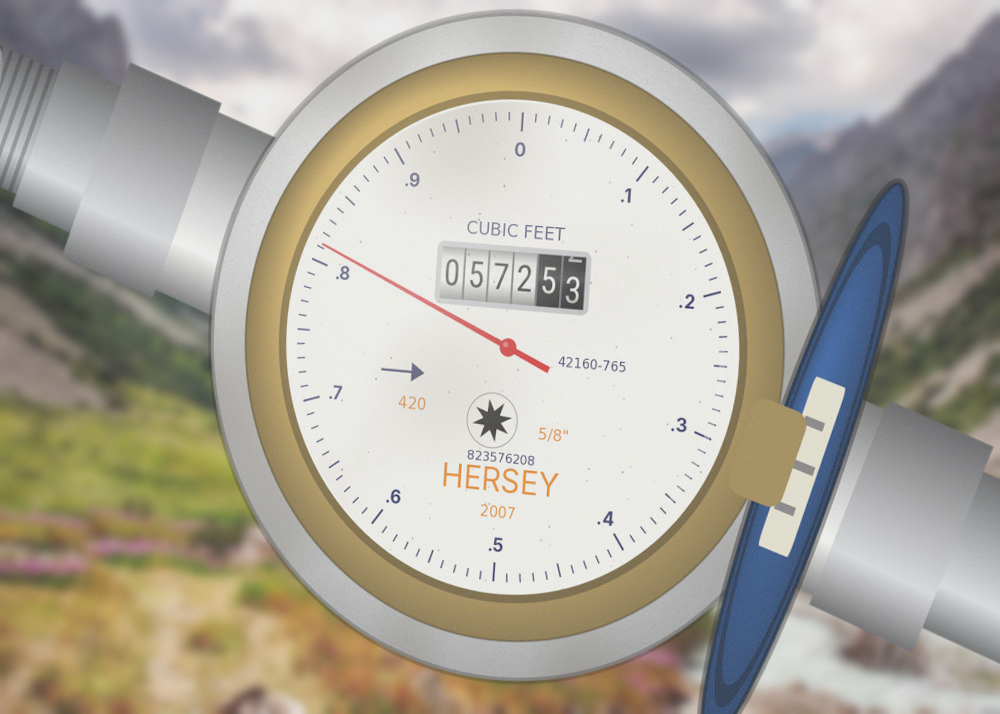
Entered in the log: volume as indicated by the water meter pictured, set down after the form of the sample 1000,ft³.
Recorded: 57252.81,ft³
